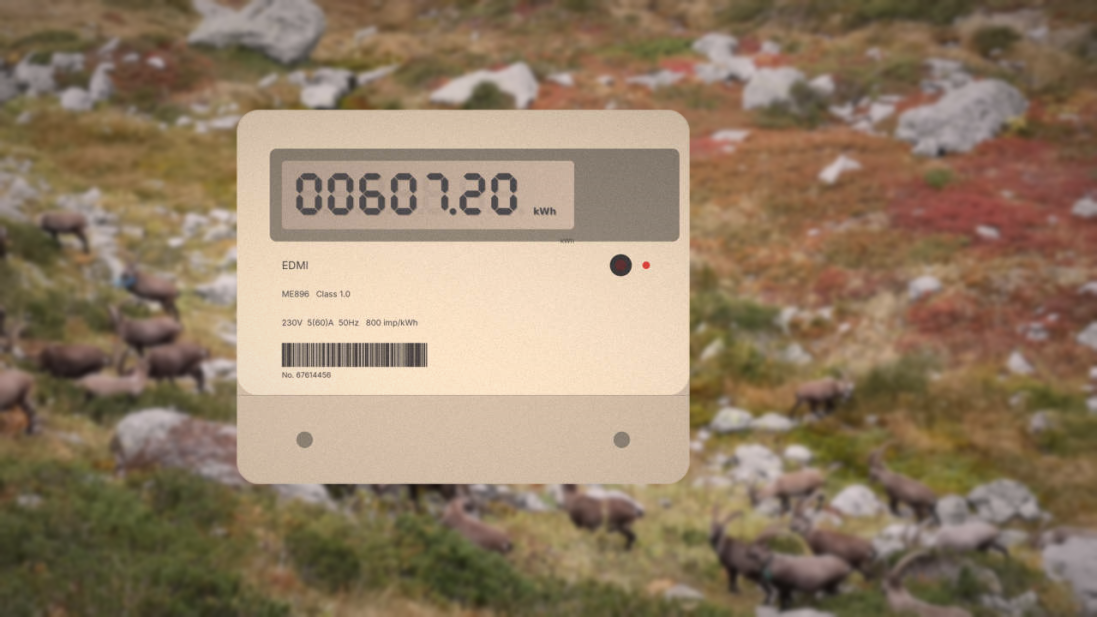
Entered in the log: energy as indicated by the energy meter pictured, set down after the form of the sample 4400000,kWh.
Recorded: 607.20,kWh
